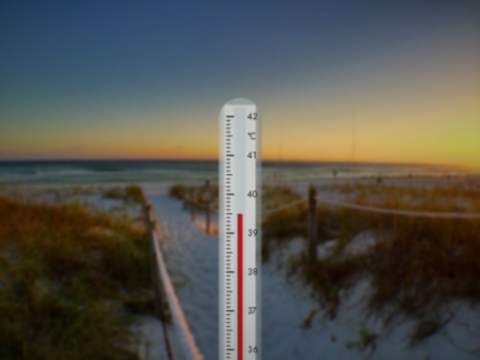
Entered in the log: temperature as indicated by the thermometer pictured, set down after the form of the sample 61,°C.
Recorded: 39.5,°C
